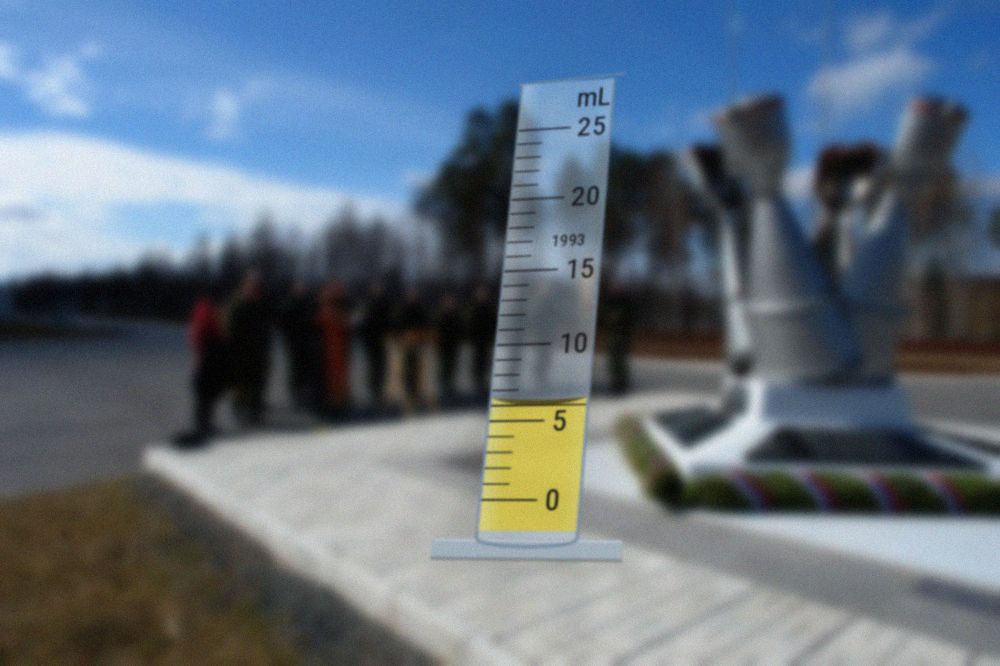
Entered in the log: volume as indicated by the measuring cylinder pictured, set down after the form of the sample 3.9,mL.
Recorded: 6,mL
